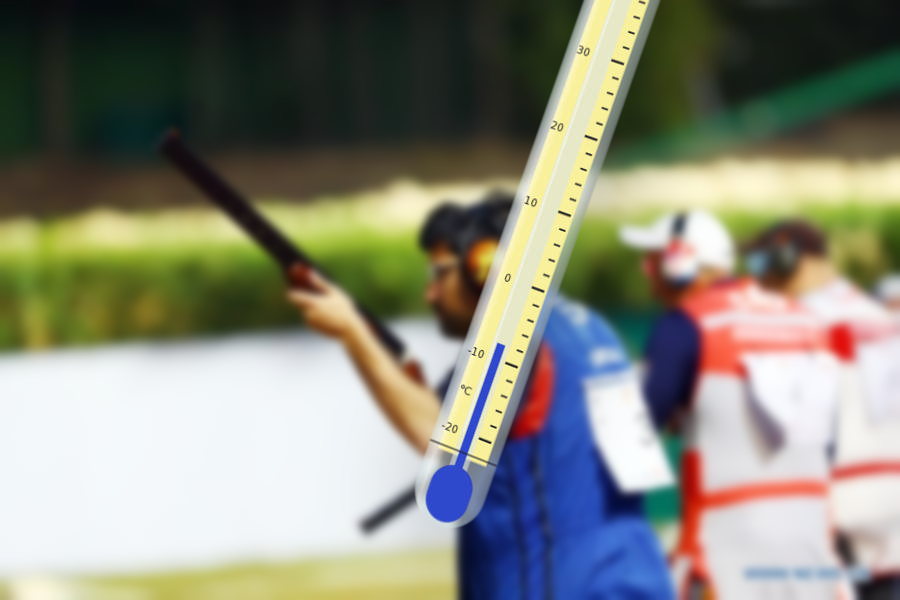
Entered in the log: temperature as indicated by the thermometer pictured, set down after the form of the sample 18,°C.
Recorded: -8,°C
